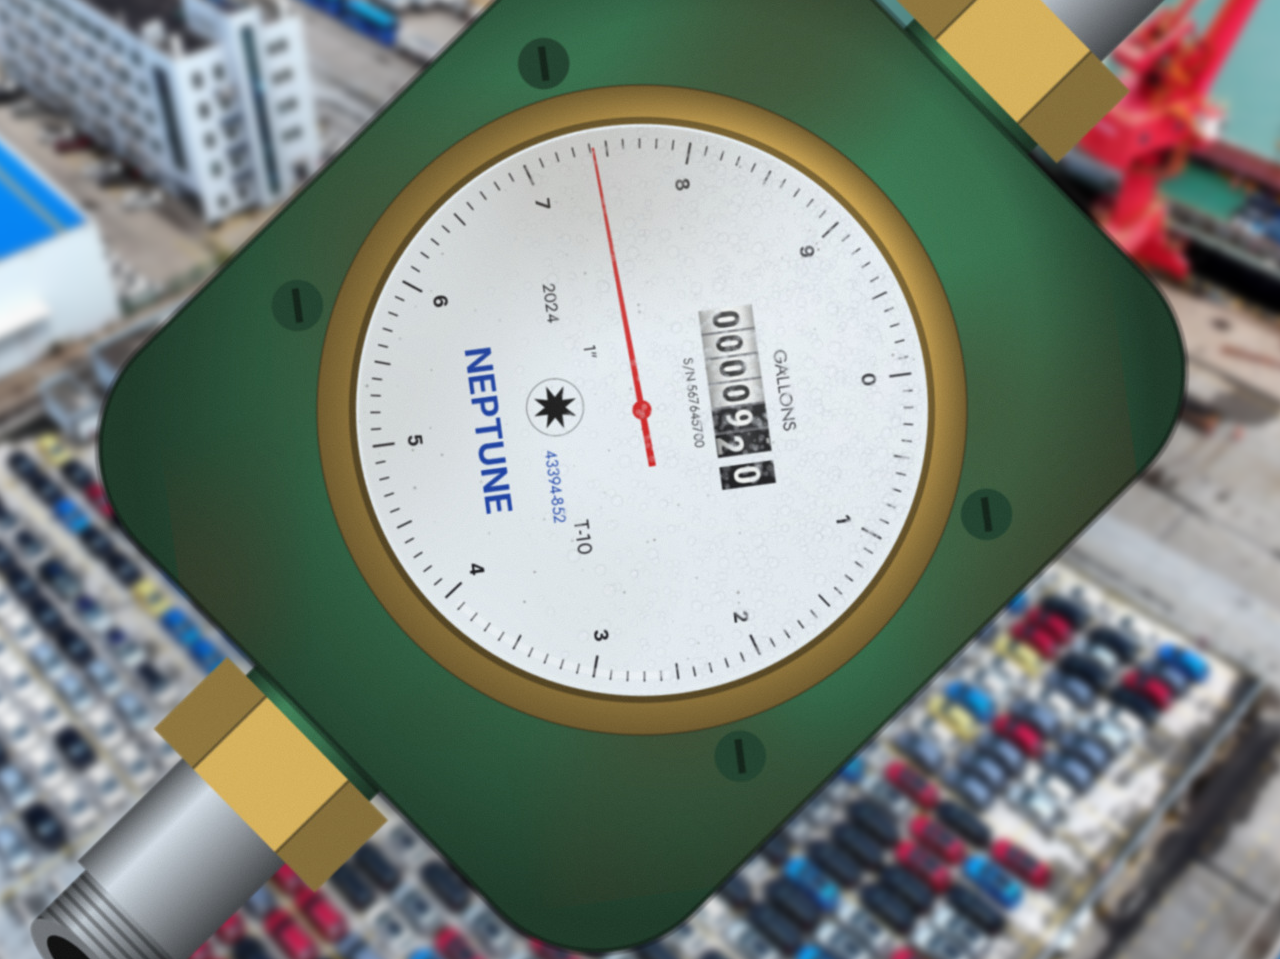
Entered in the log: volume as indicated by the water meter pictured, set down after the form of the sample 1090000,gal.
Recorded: 917.4,gal
